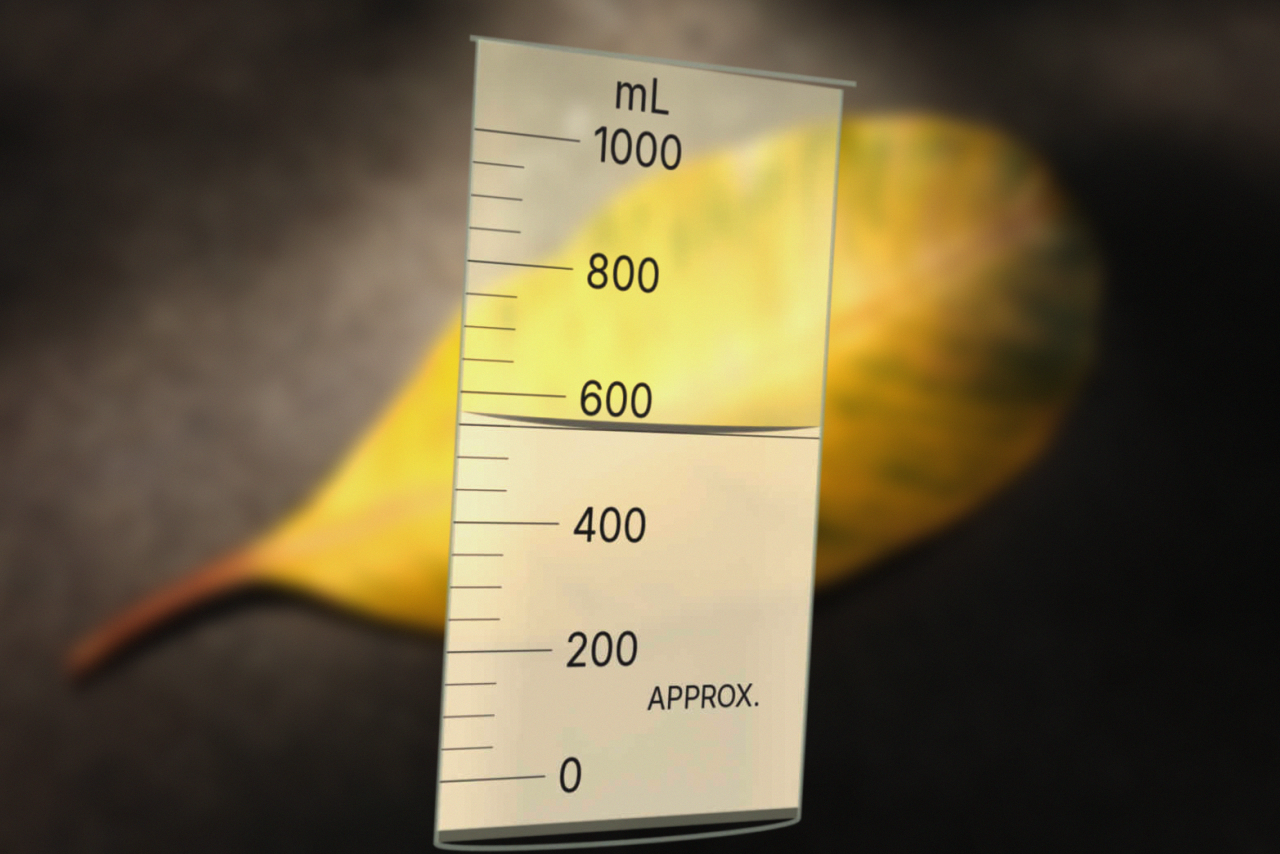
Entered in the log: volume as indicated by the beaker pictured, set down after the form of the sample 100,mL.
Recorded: 550,mL
